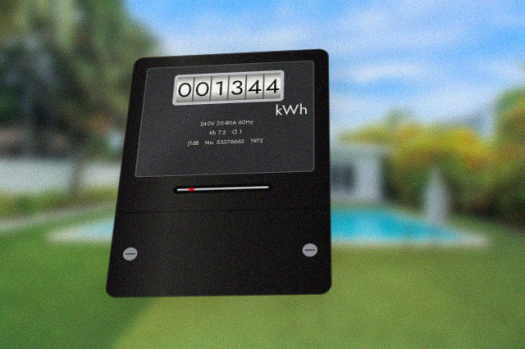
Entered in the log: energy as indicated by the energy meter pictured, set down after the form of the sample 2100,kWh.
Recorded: 1344,kWh
